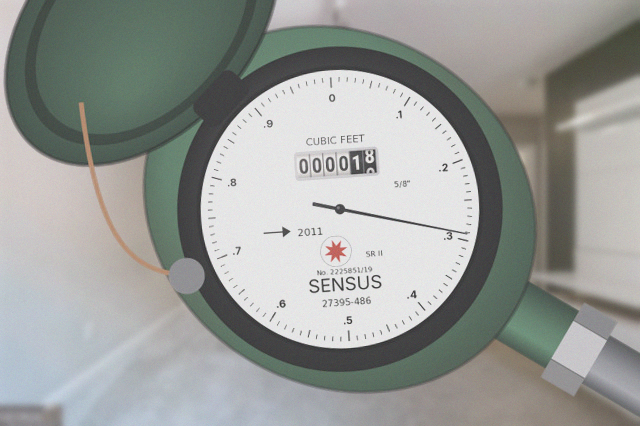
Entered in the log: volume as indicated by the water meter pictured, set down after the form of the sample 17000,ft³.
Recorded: 18.29,ft³
